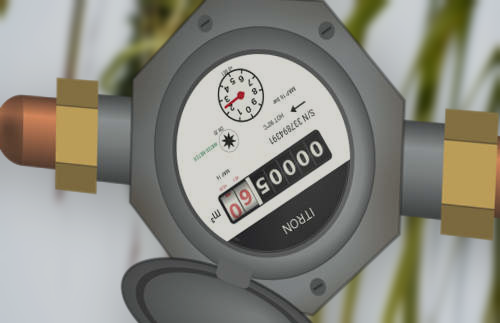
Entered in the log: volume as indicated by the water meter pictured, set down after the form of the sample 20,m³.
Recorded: 5.602,m³
